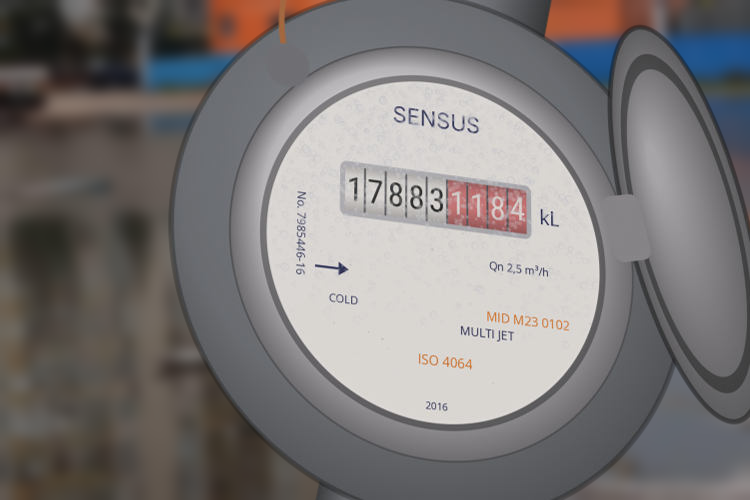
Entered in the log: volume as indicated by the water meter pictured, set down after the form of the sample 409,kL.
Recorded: 17883.1184,kL
